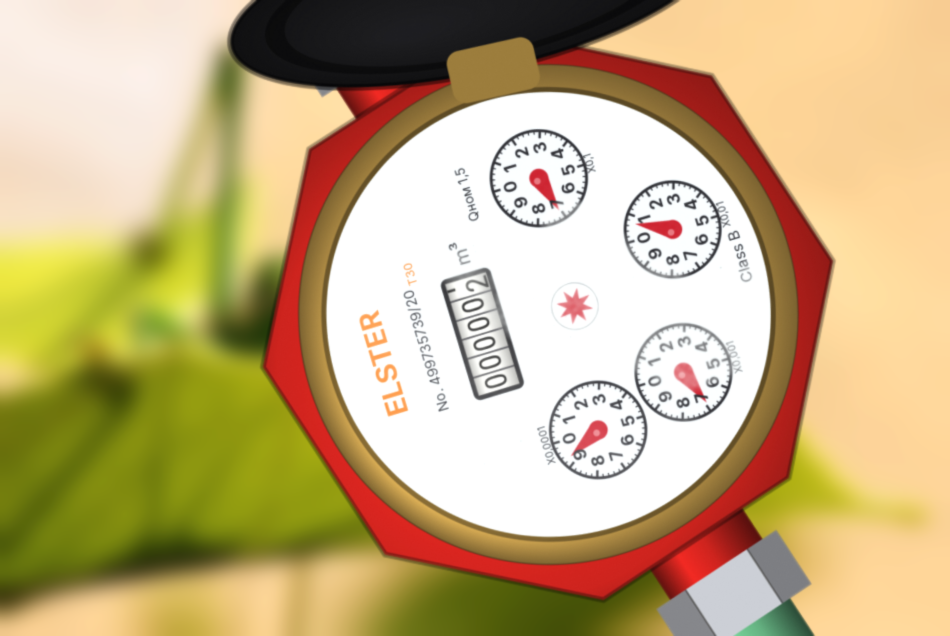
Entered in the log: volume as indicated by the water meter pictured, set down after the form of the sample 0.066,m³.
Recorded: 1.7069,m³
